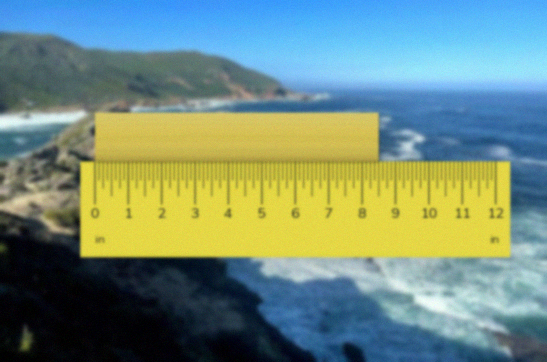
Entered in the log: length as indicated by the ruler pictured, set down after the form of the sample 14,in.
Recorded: 8.5,in
